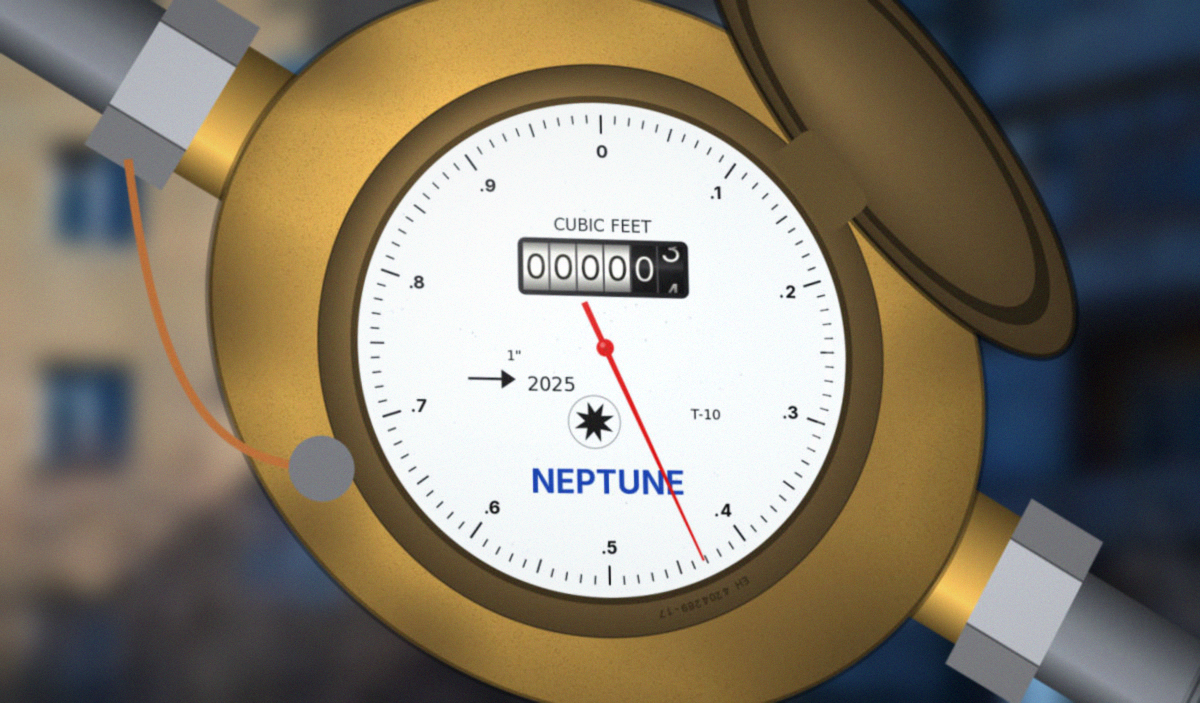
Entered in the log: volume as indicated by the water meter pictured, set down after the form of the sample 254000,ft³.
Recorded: 3.43,ft³
